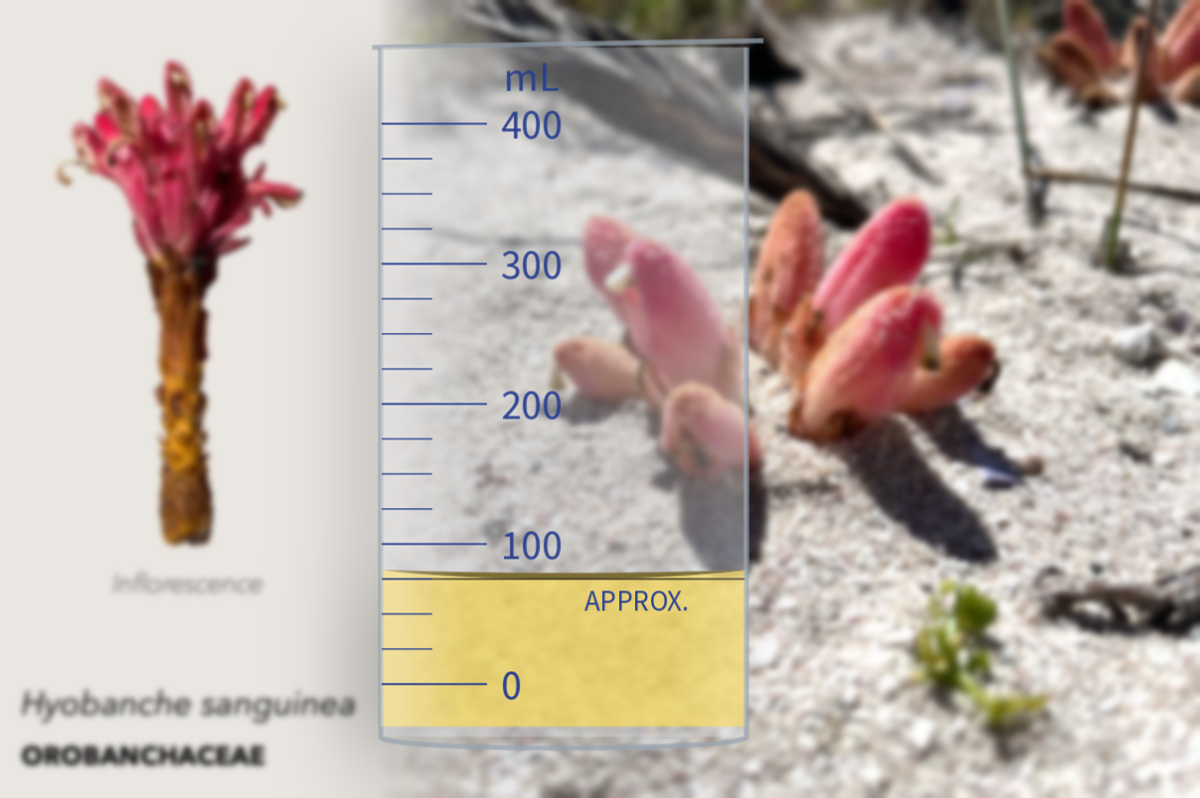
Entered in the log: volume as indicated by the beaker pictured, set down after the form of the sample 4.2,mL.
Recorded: 75,mL
